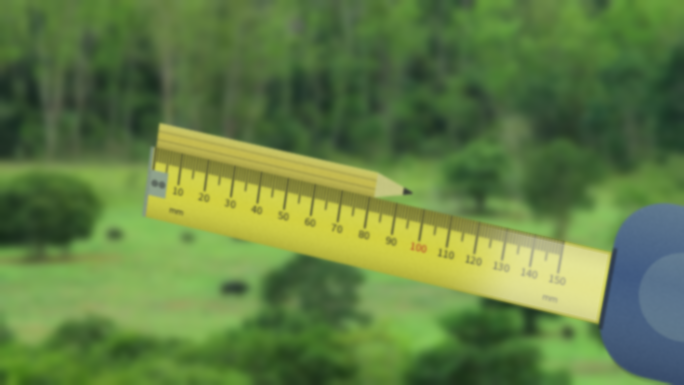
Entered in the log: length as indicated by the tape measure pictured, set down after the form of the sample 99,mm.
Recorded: 95,mm
